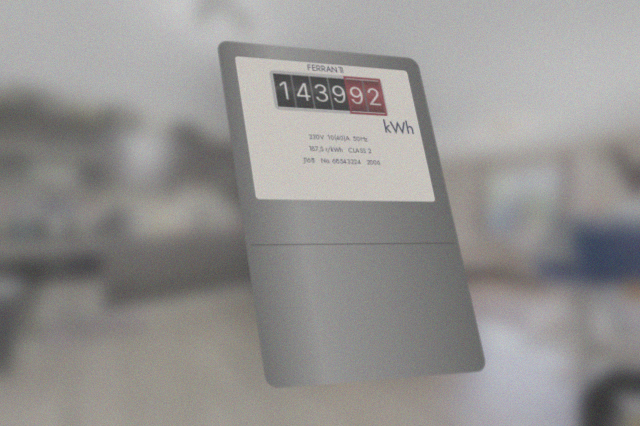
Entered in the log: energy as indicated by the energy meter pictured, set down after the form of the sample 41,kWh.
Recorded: 1439.92,kWh
